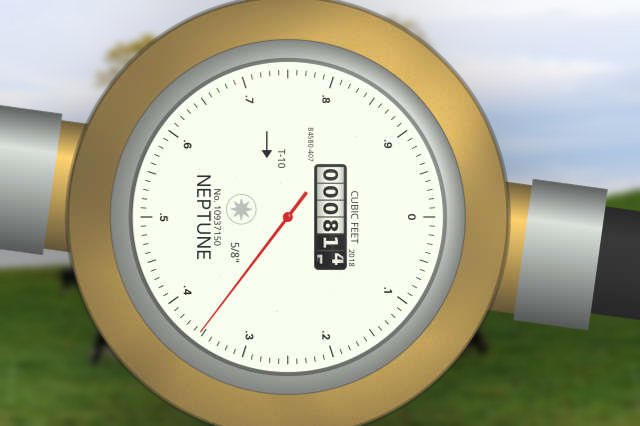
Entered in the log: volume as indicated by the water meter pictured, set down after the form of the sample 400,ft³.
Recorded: 814.35,ft³
